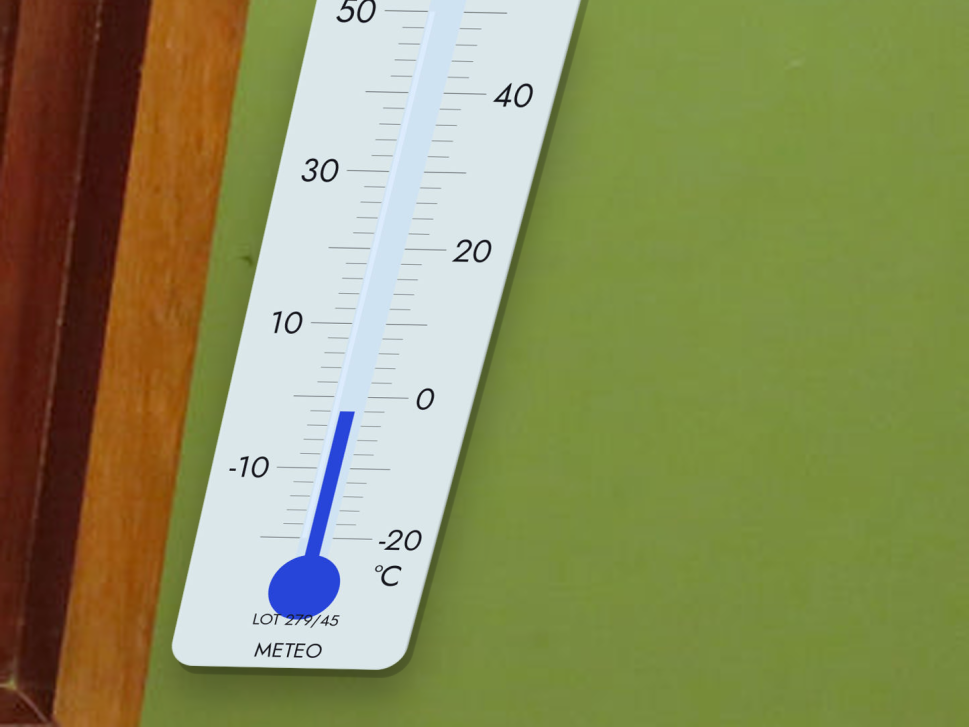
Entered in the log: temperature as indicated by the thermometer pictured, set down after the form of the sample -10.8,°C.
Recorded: -2,°C
